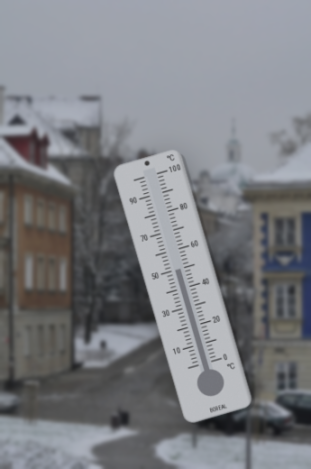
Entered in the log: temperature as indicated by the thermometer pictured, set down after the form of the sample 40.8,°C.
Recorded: 50,°C
